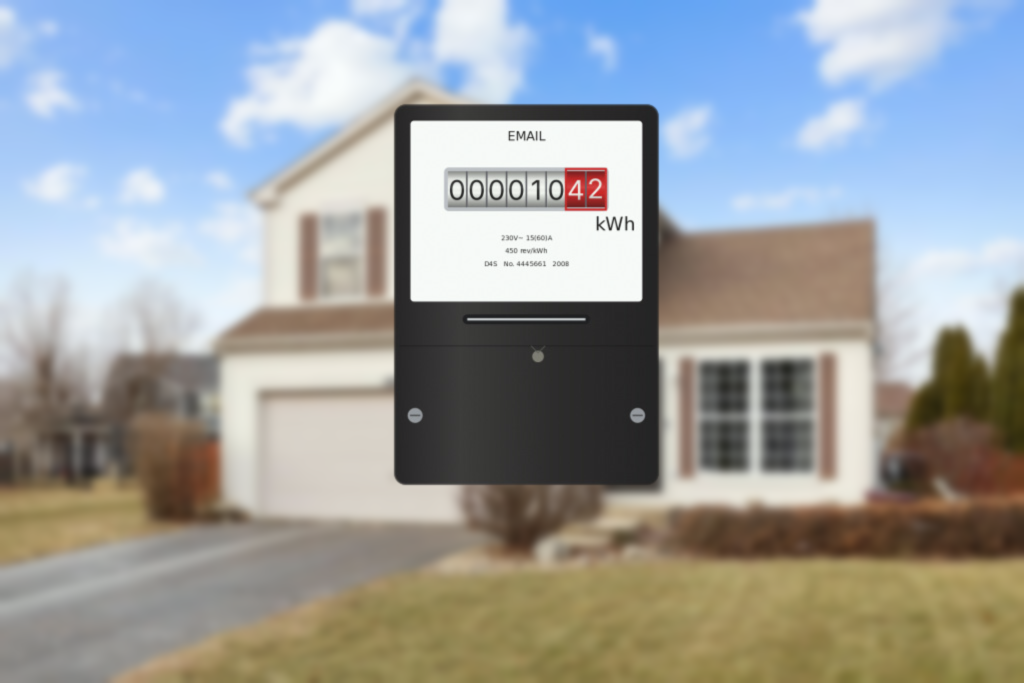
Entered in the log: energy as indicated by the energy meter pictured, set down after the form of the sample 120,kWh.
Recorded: 10.42,kWh
